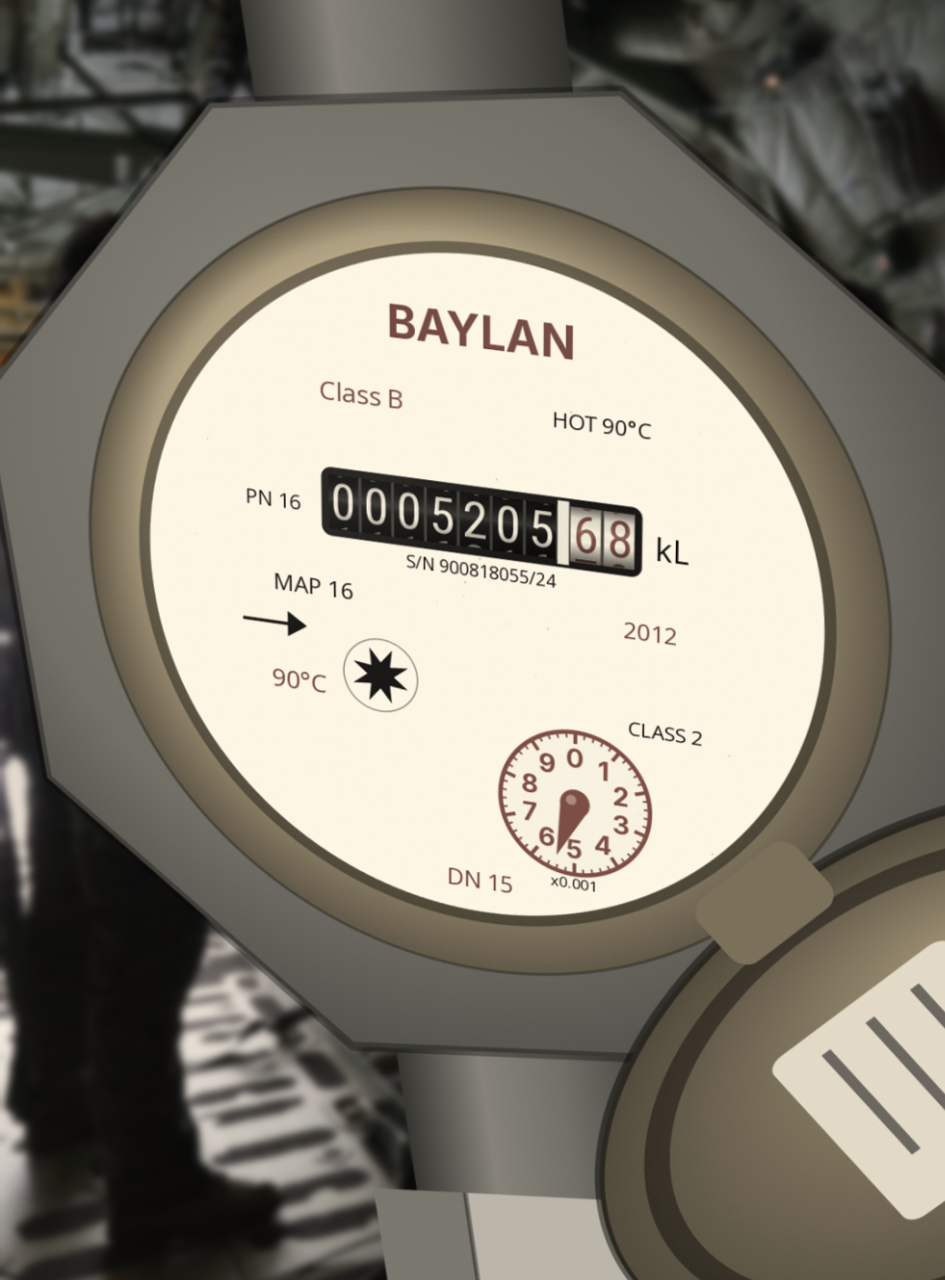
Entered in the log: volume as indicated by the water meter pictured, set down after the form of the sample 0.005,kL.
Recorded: 5205.685,kL
